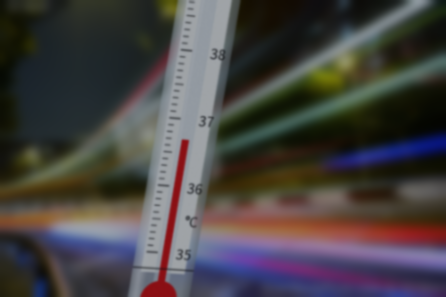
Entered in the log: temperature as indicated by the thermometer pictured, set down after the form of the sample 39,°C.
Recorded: 36.7,°C
